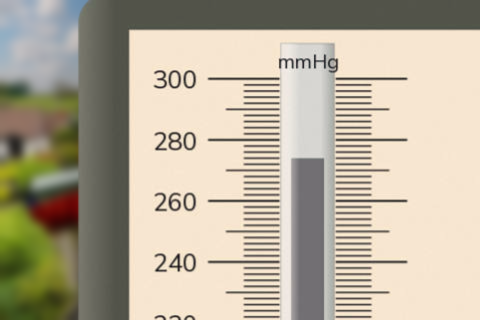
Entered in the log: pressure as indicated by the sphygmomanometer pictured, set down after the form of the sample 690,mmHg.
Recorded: 274,mmHg
